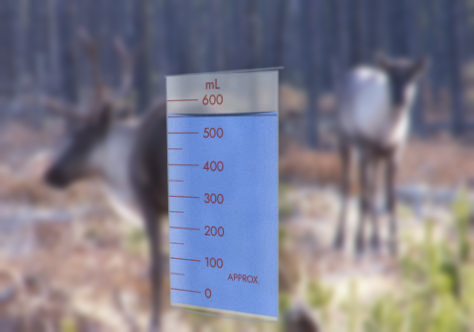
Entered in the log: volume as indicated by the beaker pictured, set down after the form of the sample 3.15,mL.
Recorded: 550,mL
